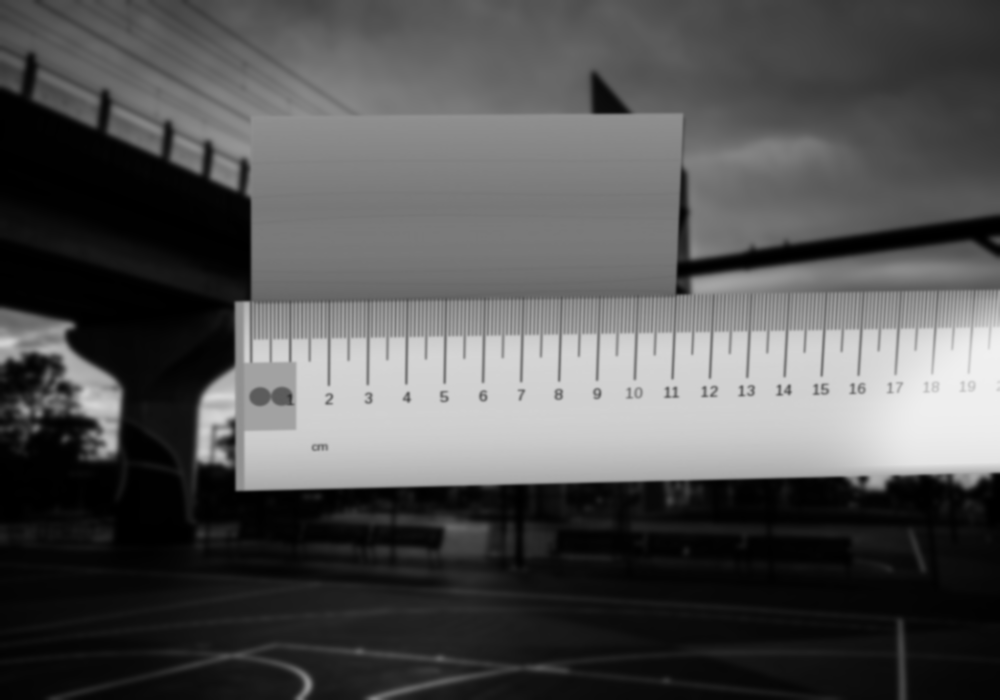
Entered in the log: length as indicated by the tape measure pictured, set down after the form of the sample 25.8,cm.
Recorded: 11,cm
